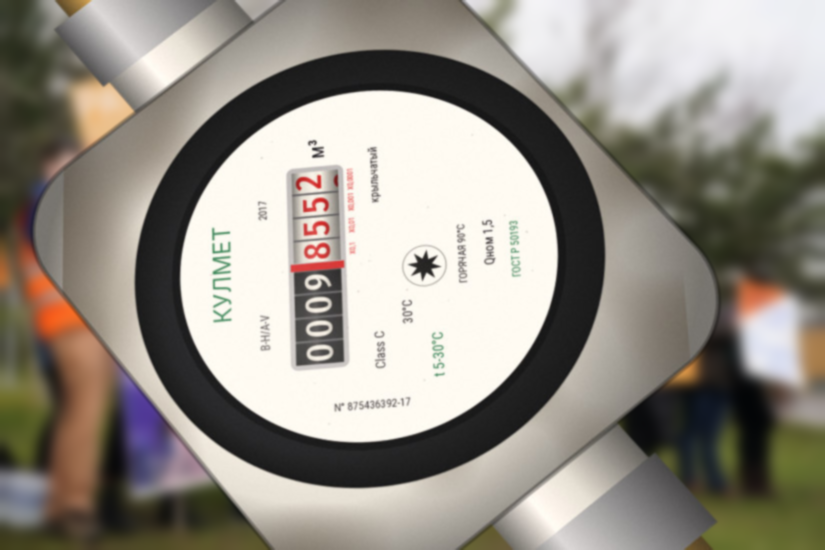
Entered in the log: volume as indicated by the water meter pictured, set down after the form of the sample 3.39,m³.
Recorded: 9.8552,m³
